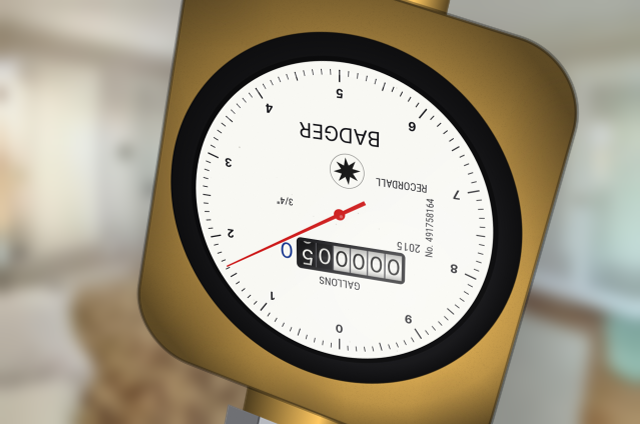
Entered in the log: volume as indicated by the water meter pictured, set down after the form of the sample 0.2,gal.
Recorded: 51.6,gal
